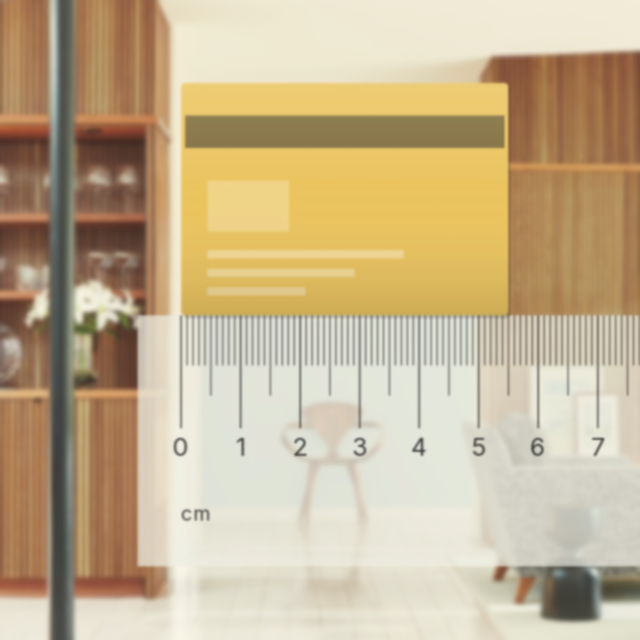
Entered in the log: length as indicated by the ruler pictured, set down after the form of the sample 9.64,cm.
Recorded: 5.5,cm
